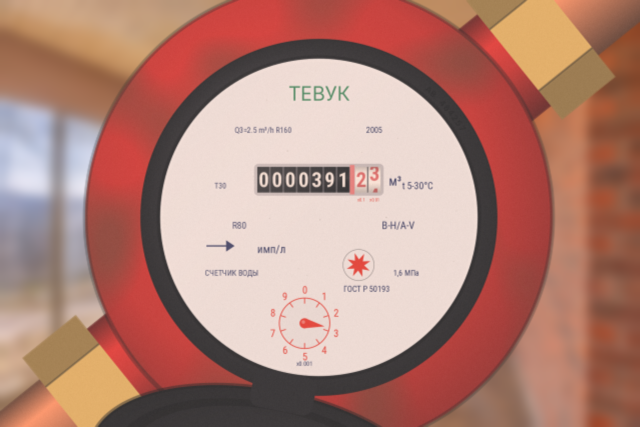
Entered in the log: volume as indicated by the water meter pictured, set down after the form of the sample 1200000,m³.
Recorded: 391.232,m³
